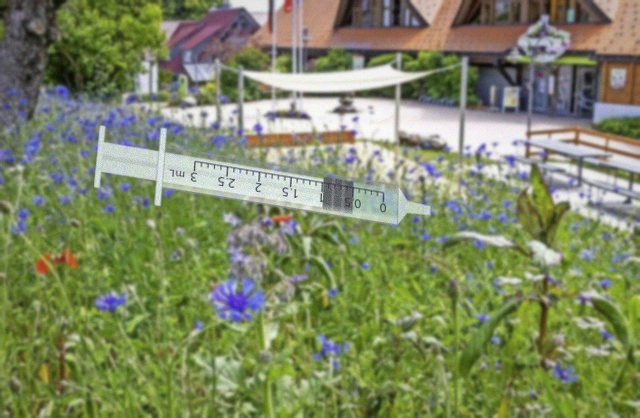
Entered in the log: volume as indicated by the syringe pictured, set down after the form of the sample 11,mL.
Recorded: 0.5,mL
